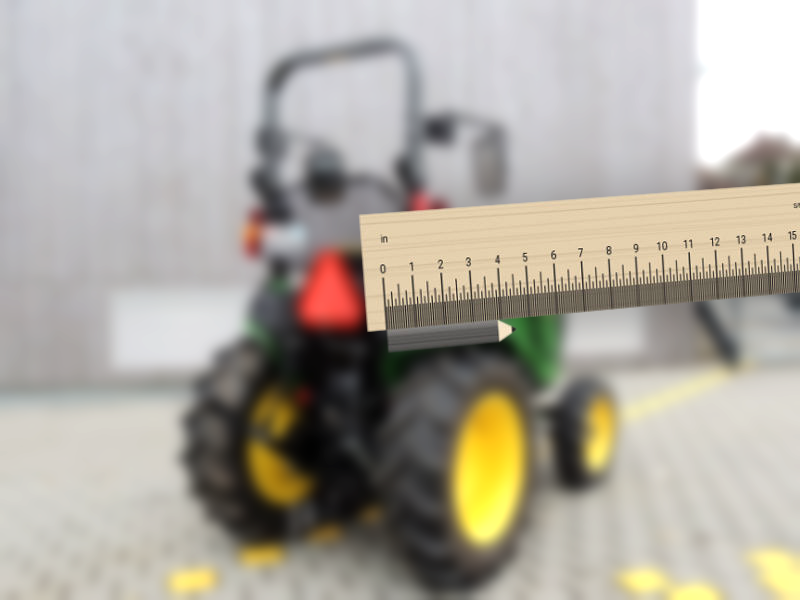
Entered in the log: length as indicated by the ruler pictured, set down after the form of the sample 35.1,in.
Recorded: 4.5,in
